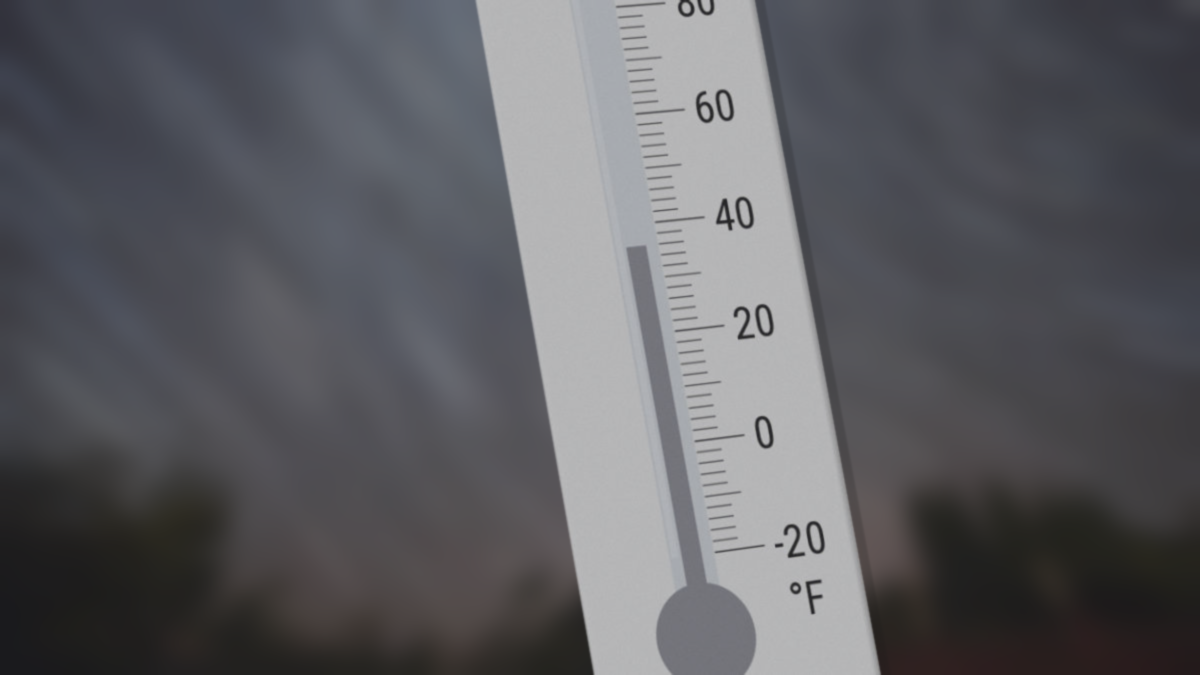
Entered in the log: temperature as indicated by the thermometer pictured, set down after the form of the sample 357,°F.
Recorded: 36,°F
